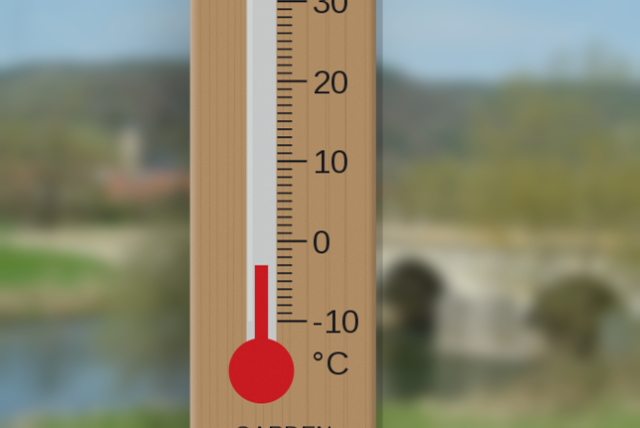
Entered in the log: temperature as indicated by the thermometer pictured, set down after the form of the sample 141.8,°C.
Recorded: -3,°C
